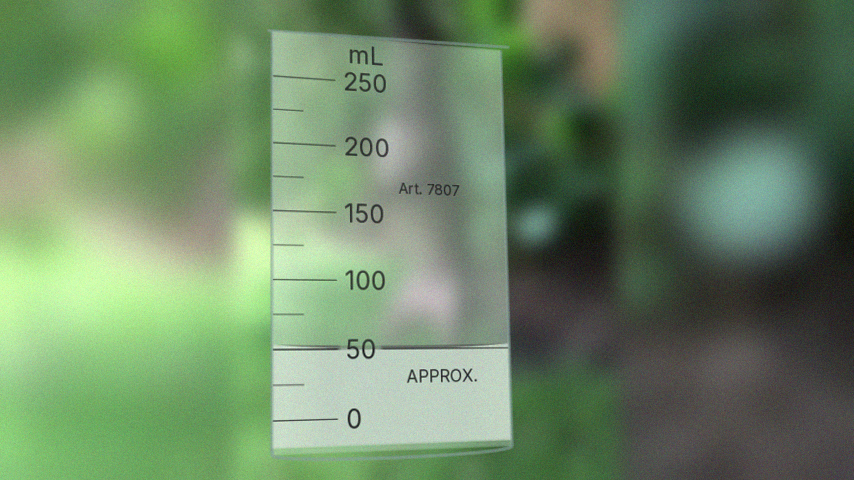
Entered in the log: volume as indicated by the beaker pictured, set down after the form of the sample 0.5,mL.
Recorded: 50,mL
